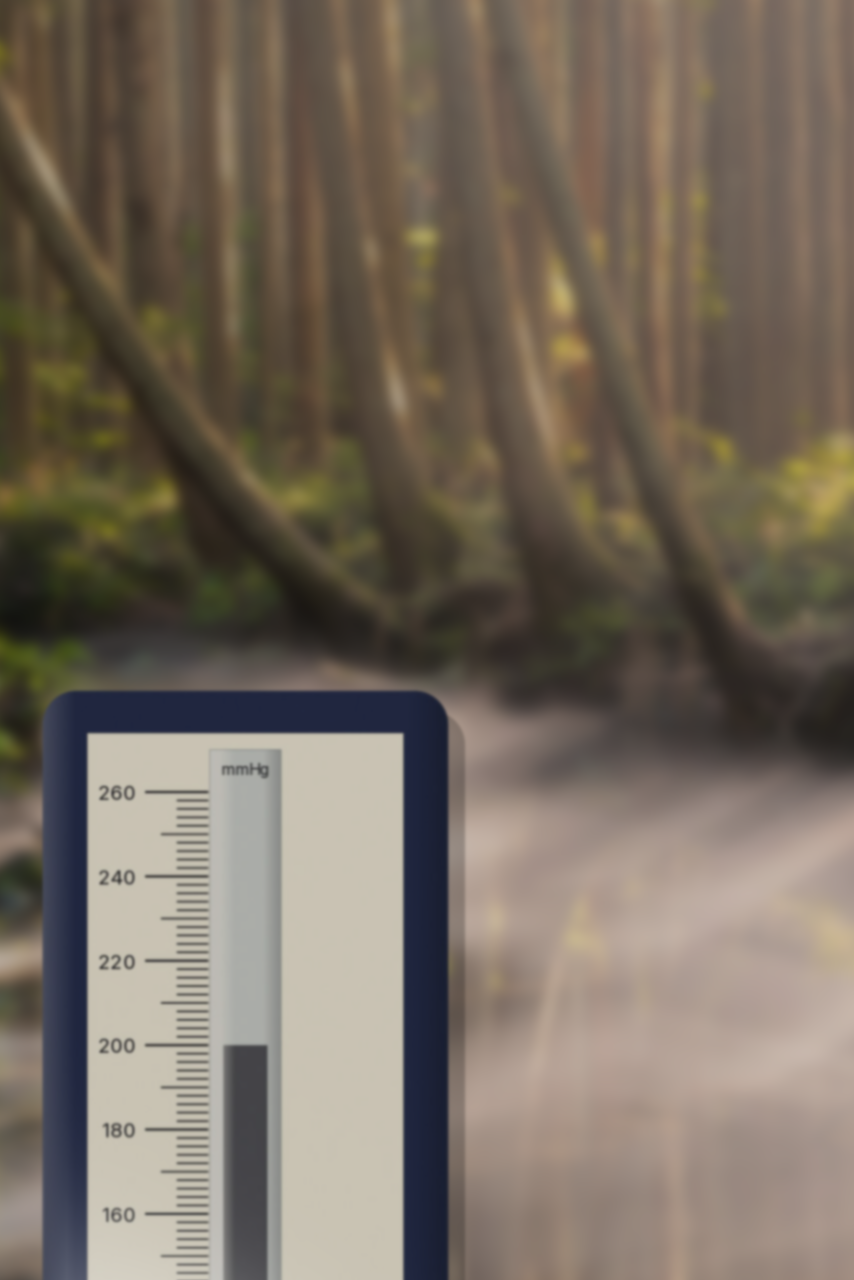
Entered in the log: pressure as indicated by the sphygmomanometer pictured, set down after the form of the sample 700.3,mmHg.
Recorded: 200,mmHg
